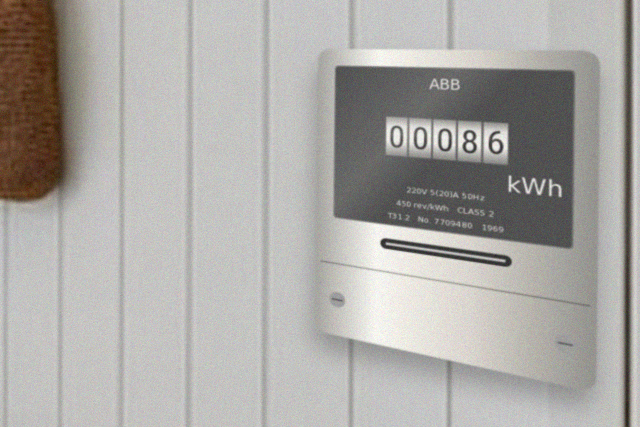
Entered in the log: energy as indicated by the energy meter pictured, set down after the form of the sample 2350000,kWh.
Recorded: 86,kWh
